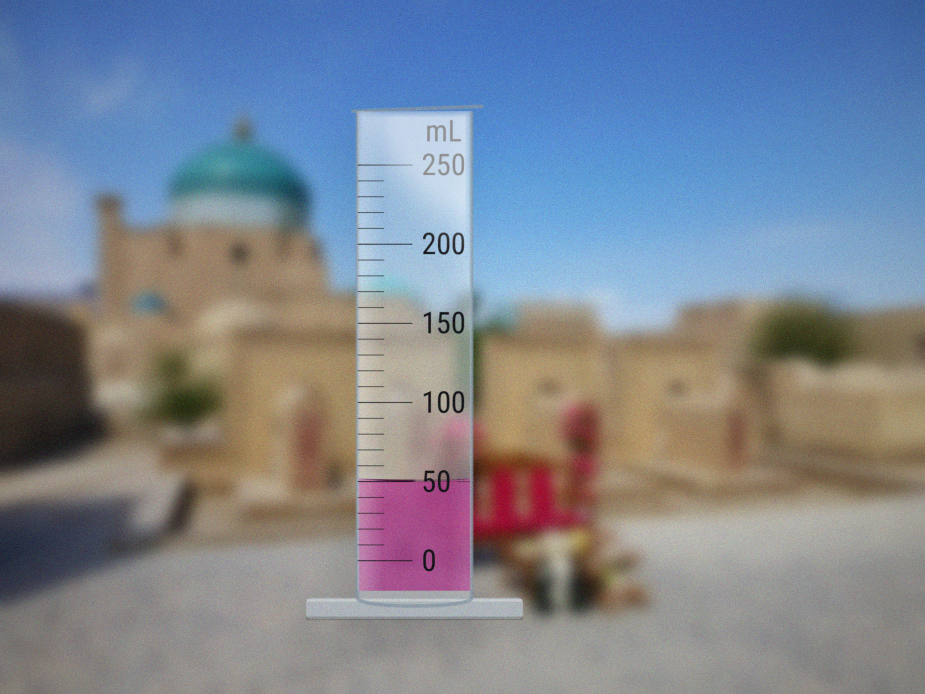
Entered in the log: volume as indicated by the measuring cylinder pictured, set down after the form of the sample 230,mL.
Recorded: 50,mL
